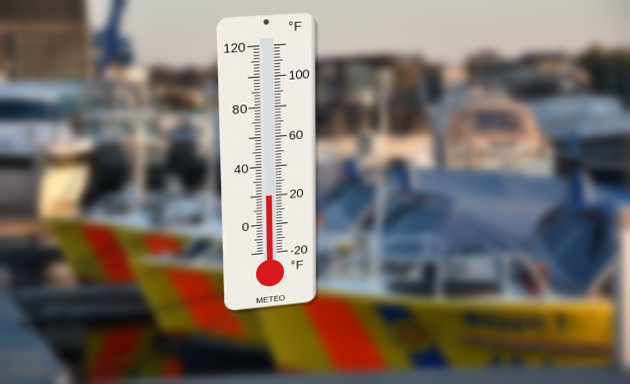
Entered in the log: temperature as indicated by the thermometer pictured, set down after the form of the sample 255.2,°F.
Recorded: 20,°F
